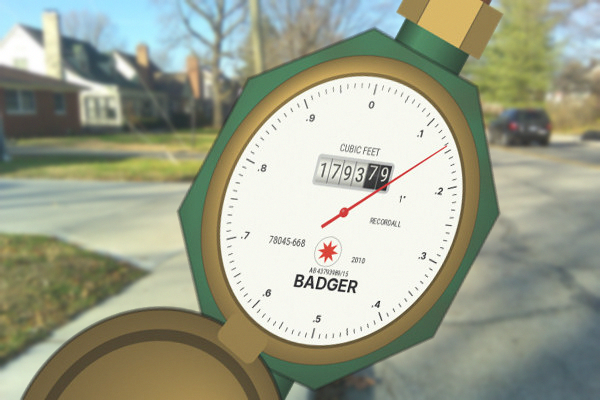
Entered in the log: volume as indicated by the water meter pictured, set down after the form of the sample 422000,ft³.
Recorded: 179379.14,ft³
